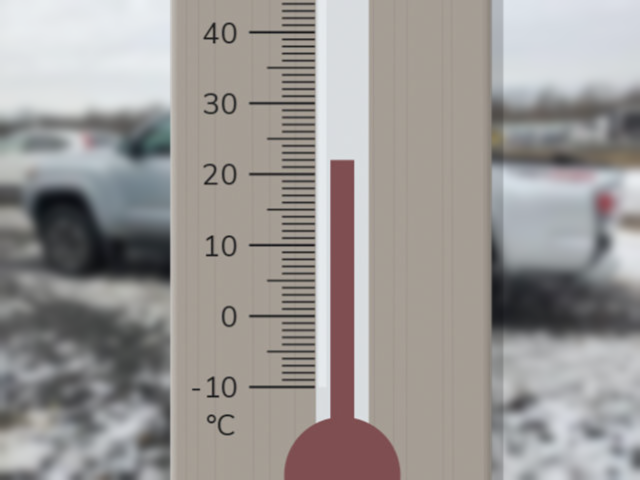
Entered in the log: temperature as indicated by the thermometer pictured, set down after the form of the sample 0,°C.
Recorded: 22,°C
